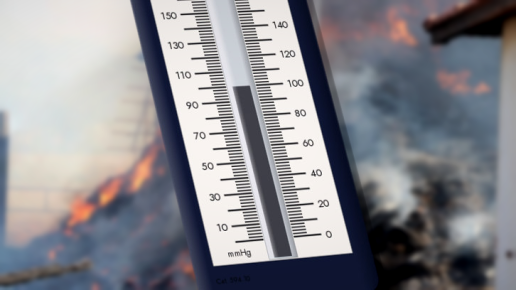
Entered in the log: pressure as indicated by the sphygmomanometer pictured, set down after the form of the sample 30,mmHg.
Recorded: 100,mmHg
